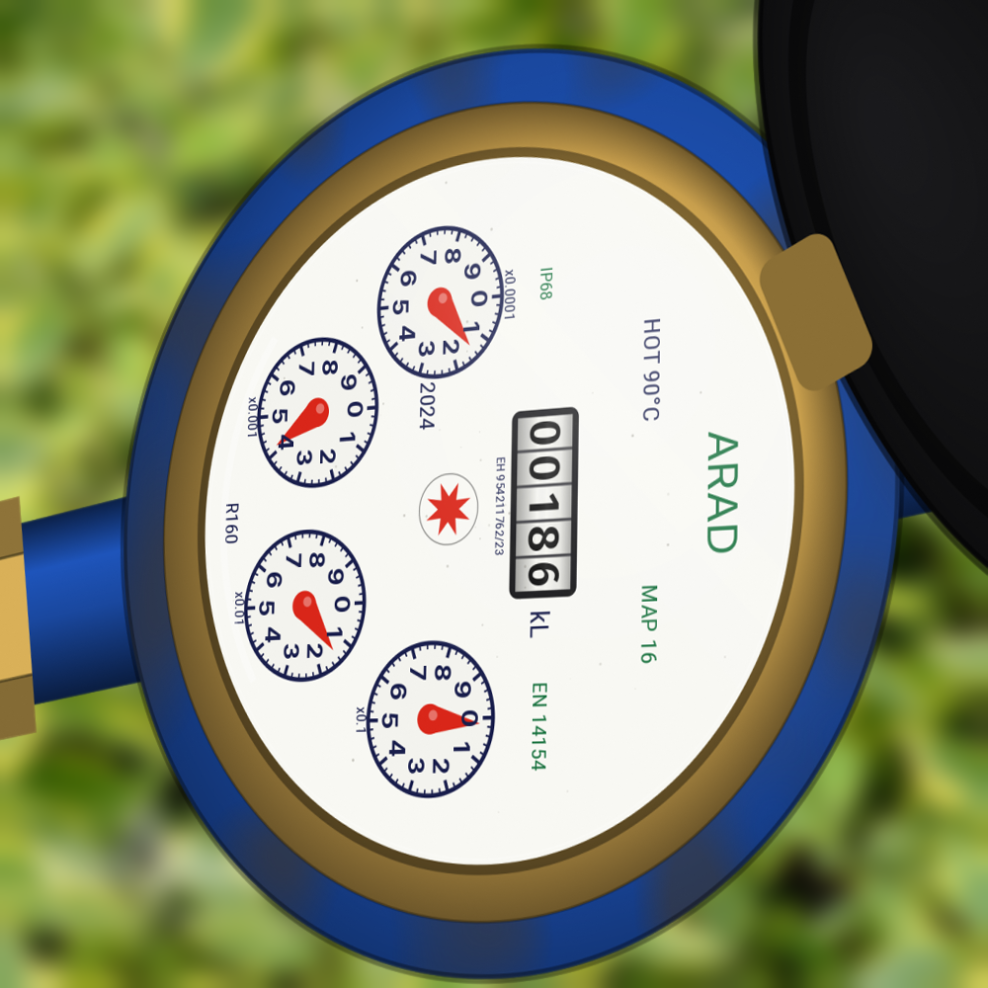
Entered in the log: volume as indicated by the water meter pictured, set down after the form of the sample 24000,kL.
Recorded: 186.0141,kL
